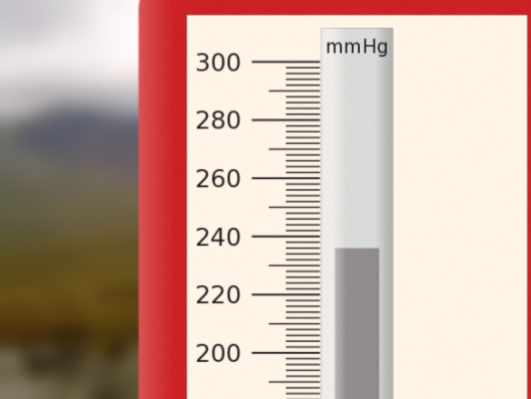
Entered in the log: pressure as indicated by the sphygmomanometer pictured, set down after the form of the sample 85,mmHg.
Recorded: 236,mmHg
